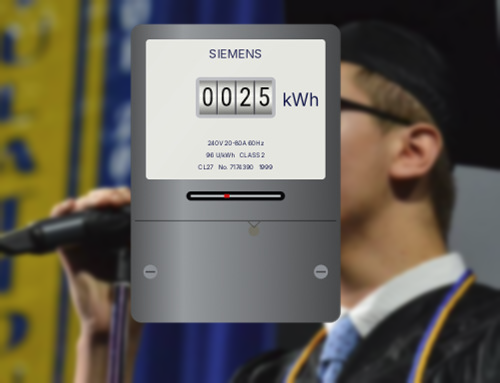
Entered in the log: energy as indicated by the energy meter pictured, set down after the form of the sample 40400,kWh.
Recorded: 25,kWh
